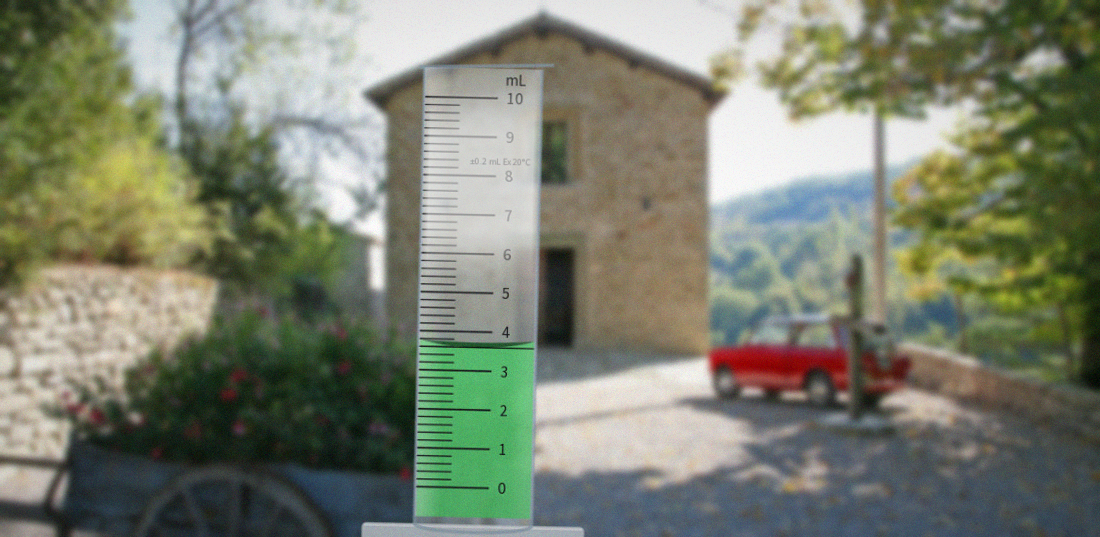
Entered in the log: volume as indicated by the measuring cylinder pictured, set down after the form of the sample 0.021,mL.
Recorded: 3.6,mL
